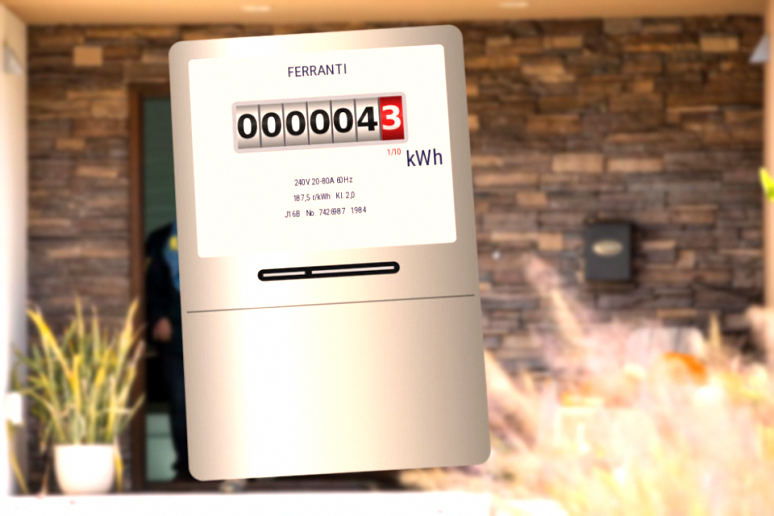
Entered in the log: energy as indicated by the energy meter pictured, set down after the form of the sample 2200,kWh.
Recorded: 4.3,kWh
